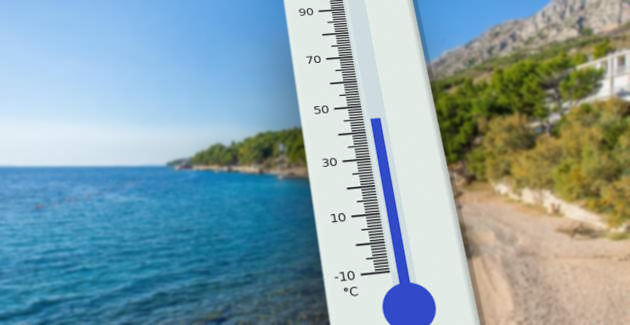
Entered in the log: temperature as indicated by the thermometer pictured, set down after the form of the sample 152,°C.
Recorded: 45,°C
